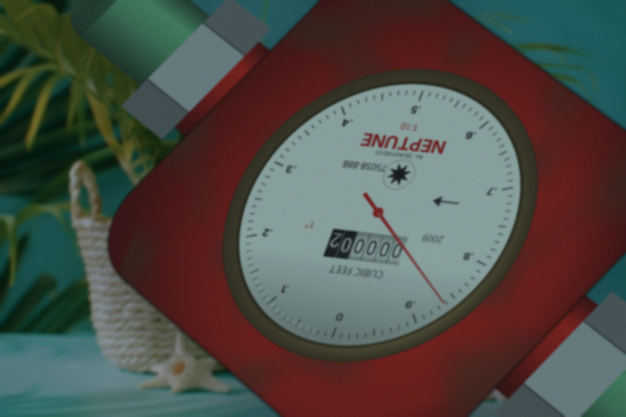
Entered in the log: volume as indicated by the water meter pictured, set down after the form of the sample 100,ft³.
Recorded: 1.86,ft³
